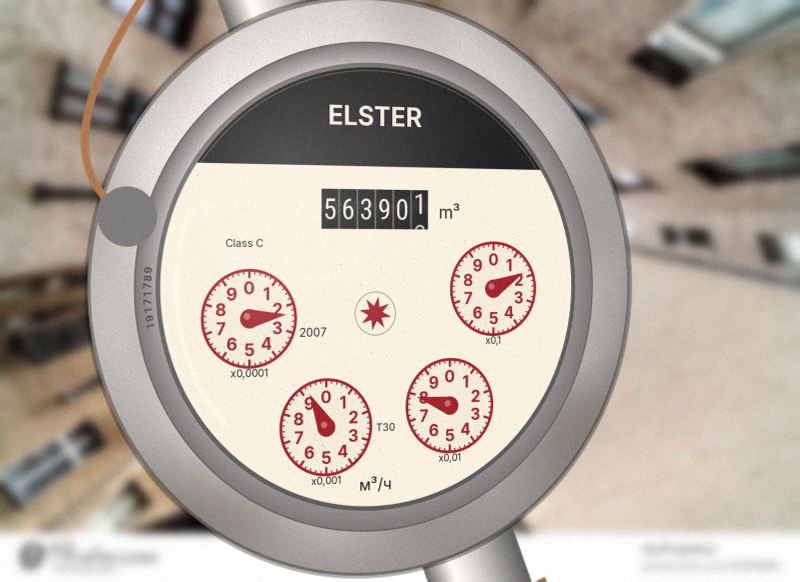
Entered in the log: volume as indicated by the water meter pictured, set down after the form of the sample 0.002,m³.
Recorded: 563901.1792,m³
